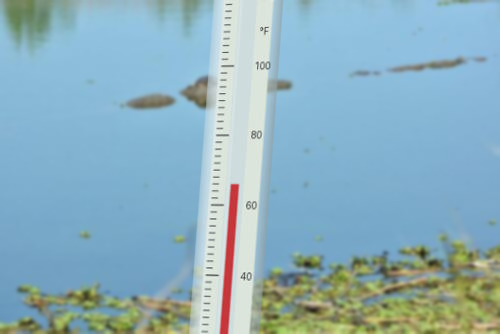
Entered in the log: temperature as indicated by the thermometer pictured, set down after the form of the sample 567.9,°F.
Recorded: 66,°F
